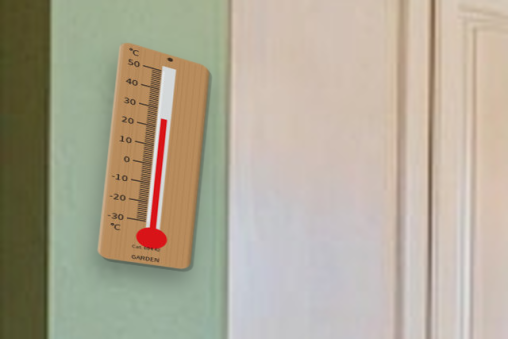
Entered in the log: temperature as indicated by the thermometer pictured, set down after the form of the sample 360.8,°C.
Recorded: 25,°C
